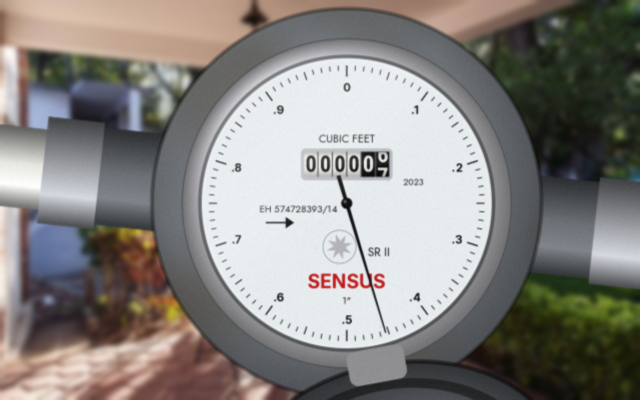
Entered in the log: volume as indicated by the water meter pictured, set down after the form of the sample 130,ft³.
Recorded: 6.45,ft³
